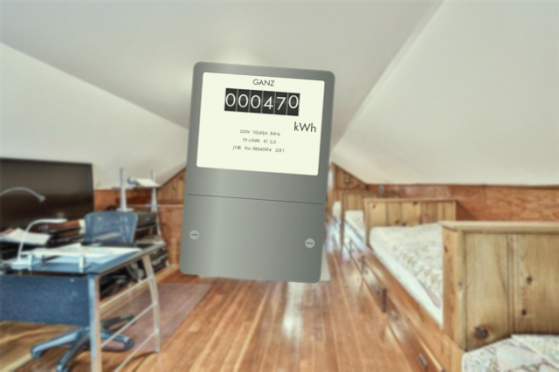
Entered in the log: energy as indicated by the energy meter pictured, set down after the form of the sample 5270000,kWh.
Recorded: 470,kWh
